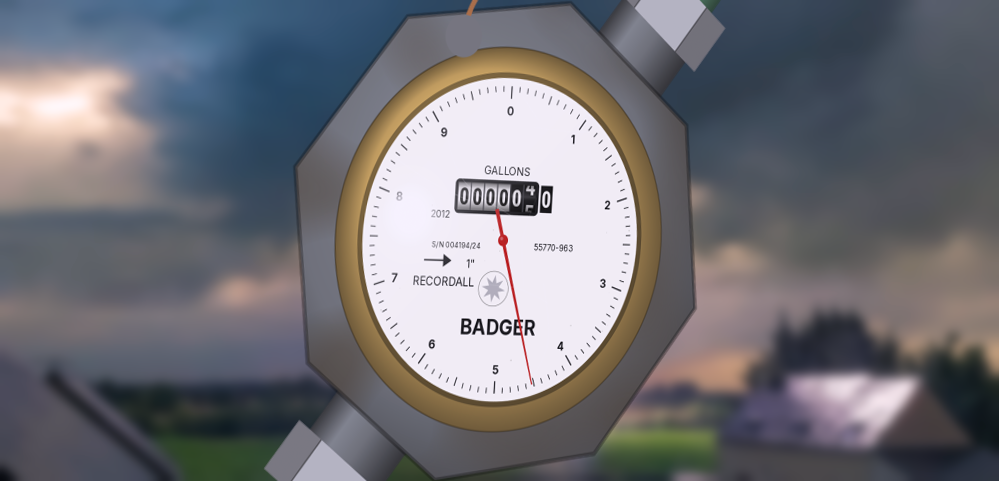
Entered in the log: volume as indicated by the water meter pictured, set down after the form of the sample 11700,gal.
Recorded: 44.5,gal
